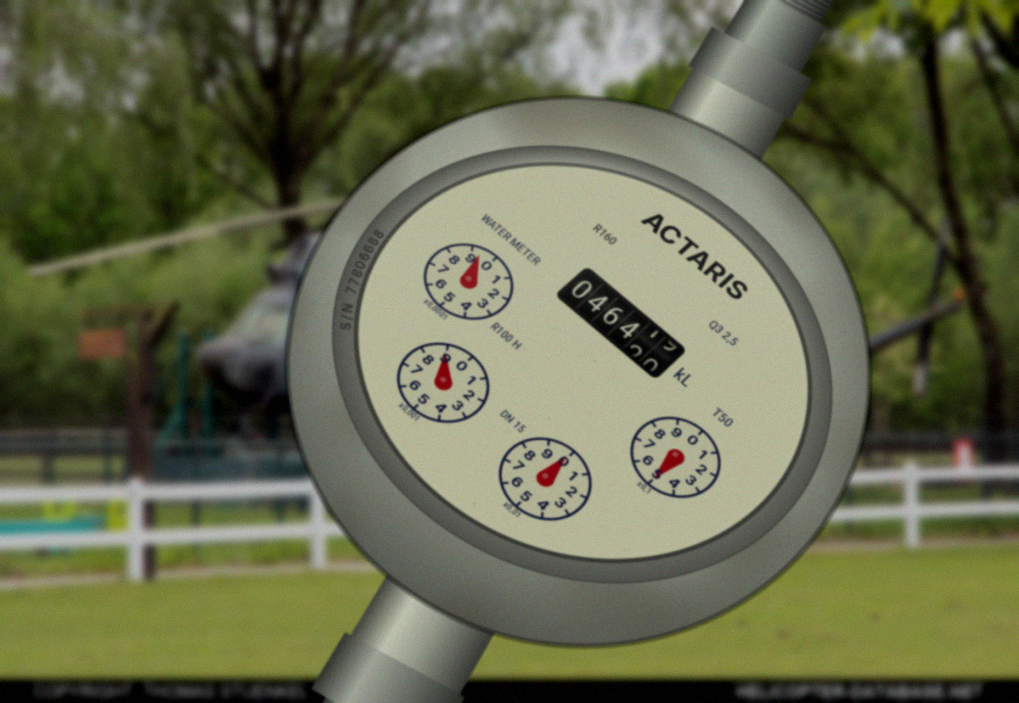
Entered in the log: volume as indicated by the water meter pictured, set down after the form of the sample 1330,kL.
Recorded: 46419.4989,kL
